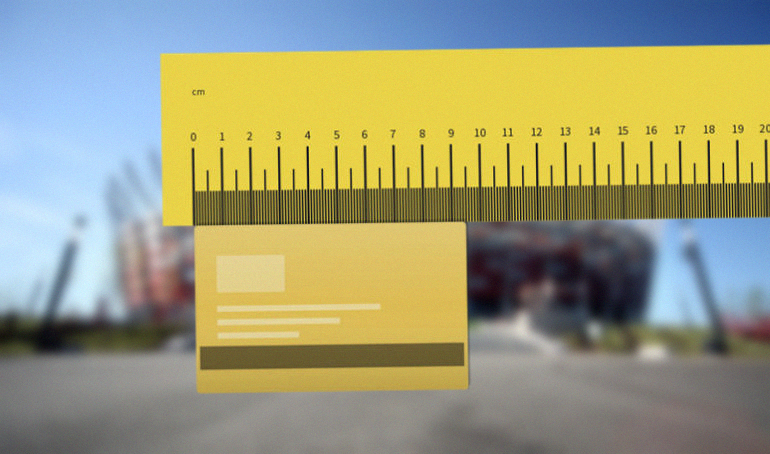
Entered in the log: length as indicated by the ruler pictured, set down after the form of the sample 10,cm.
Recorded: 9.5,cm
